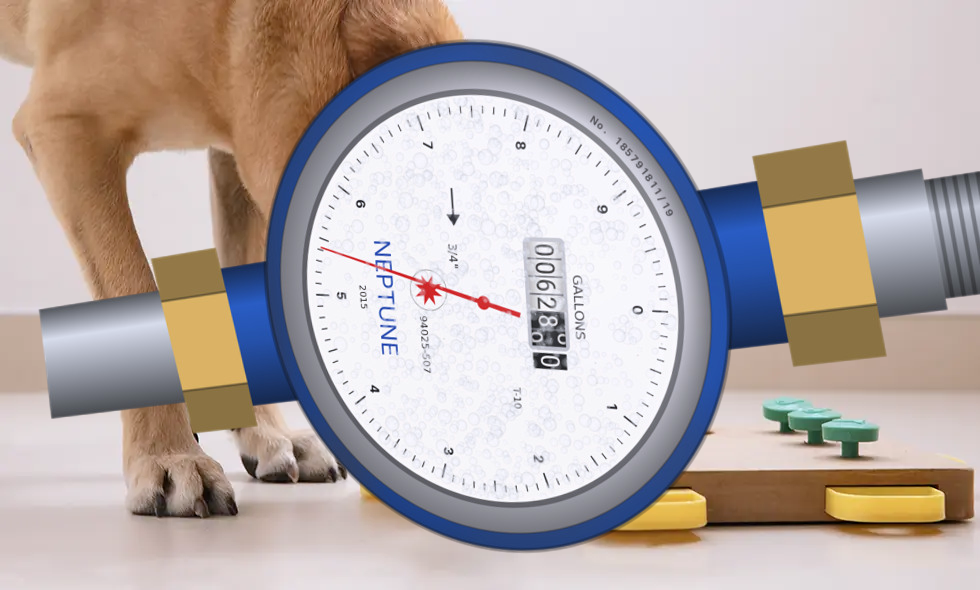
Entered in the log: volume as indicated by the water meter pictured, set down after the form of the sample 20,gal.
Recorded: 62885.4,gal
